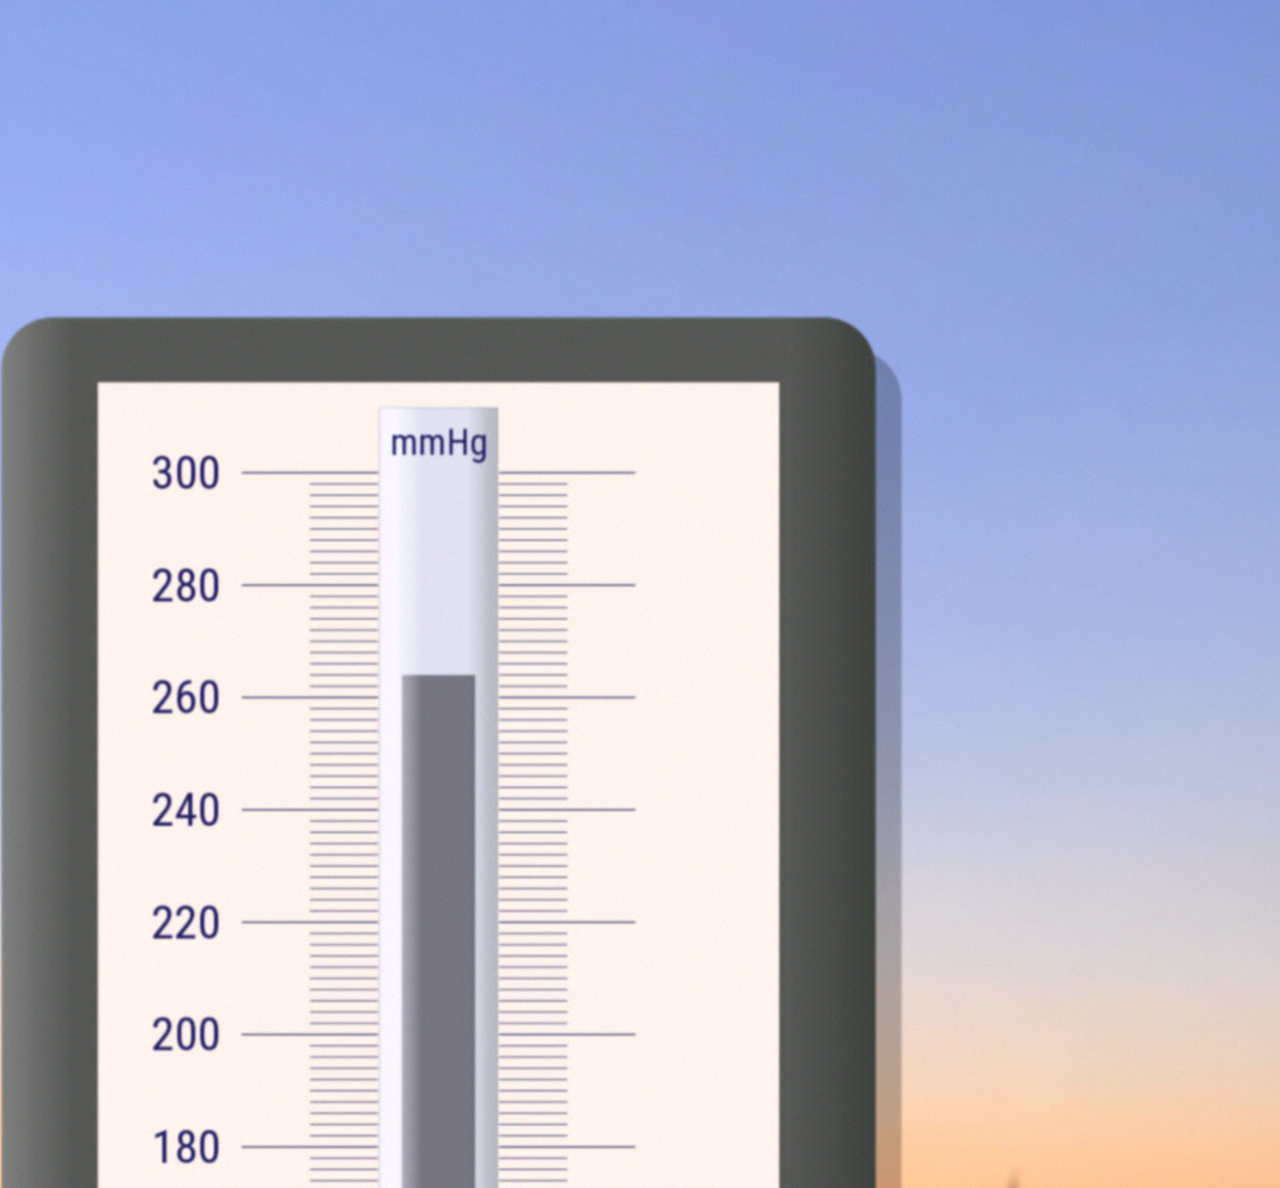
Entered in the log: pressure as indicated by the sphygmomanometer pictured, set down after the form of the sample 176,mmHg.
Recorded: 264,mmHg
